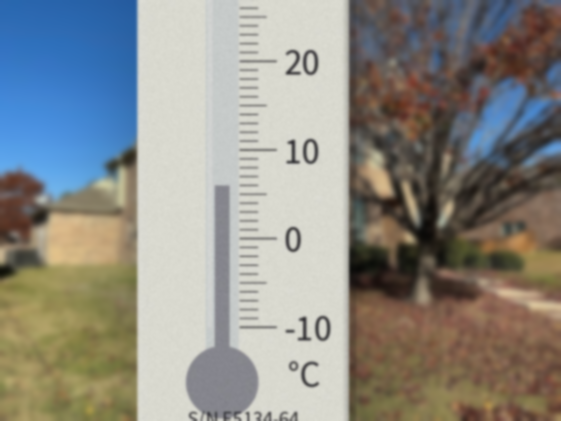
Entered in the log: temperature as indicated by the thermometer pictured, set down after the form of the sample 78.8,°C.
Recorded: 6,°C
